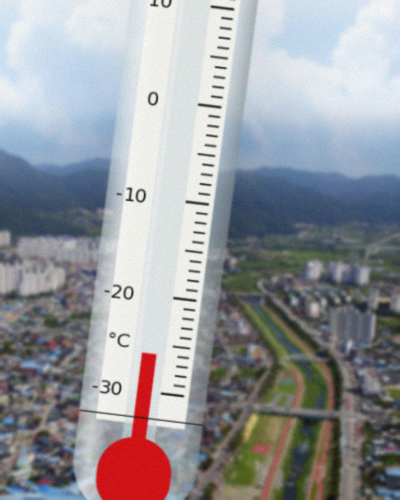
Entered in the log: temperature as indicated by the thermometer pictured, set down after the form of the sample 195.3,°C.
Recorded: -26,°C
